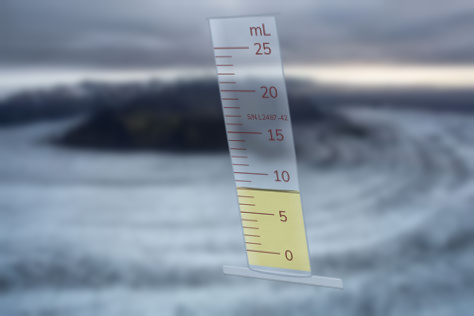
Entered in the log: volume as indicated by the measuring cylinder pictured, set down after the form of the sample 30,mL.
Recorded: 8,mL
